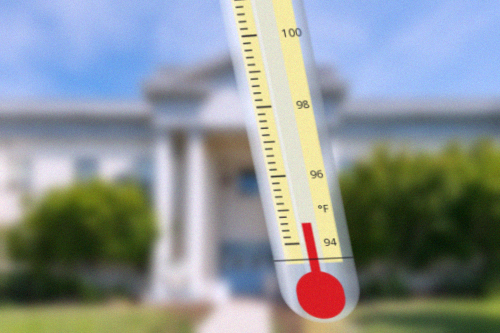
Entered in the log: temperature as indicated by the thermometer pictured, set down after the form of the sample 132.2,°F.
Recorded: 94.6,°F
